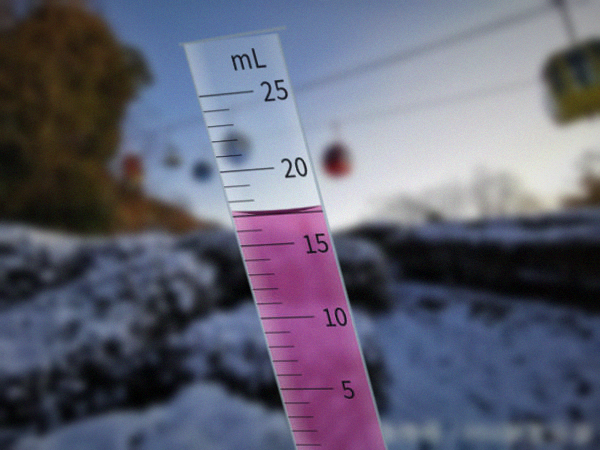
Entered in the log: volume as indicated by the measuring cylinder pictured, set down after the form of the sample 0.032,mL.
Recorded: 17,mL
